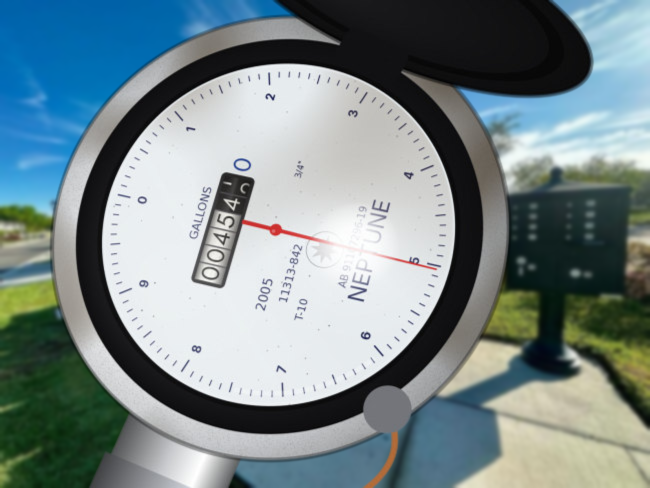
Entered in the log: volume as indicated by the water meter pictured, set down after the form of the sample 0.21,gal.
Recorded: 45415.0,gal
